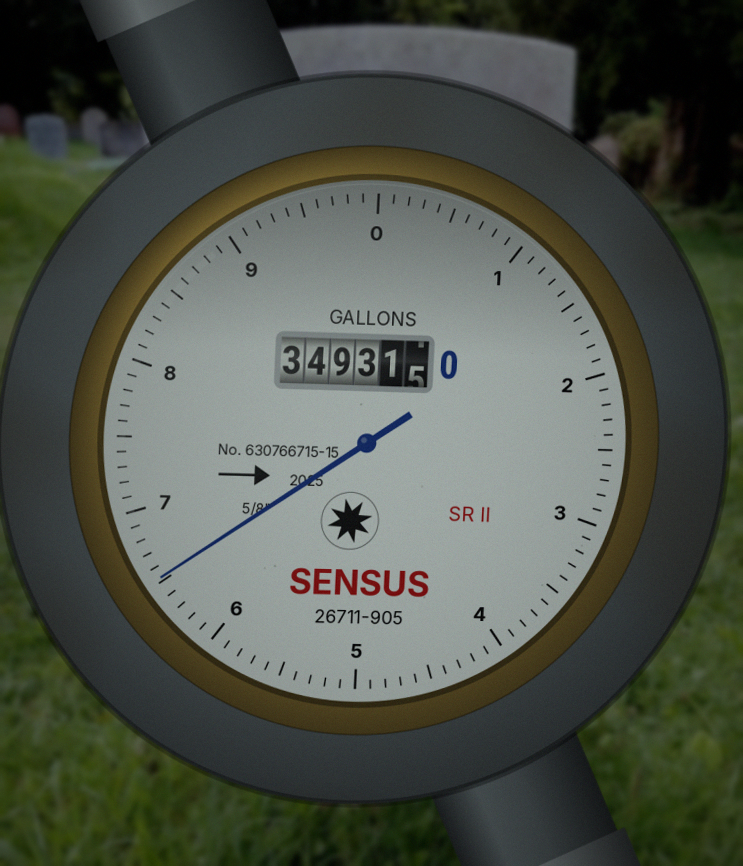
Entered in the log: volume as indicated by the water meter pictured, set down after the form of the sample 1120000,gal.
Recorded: 3493146.5,gal
